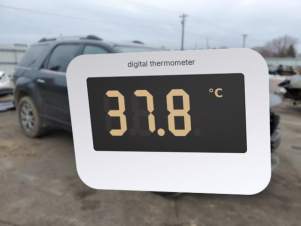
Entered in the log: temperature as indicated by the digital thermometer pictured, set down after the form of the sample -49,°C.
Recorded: 37.8,°C
